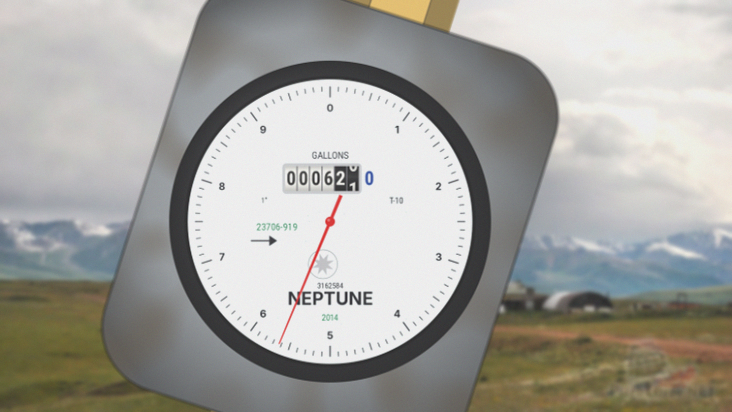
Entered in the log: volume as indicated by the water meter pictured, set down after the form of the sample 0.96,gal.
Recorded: 6205.6,gal
